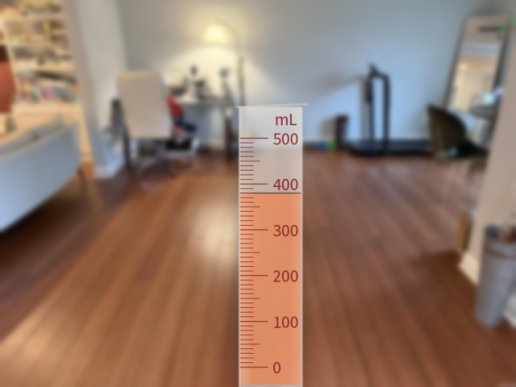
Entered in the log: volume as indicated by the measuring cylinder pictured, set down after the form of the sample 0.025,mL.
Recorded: 380,mL
